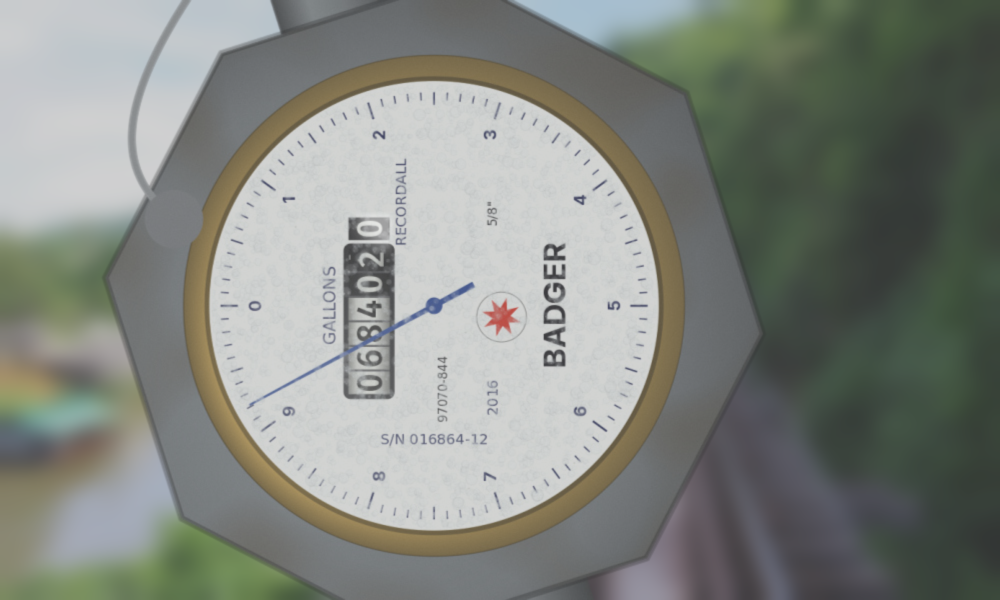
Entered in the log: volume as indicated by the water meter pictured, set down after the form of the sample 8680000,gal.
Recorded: 684019.2,gal
